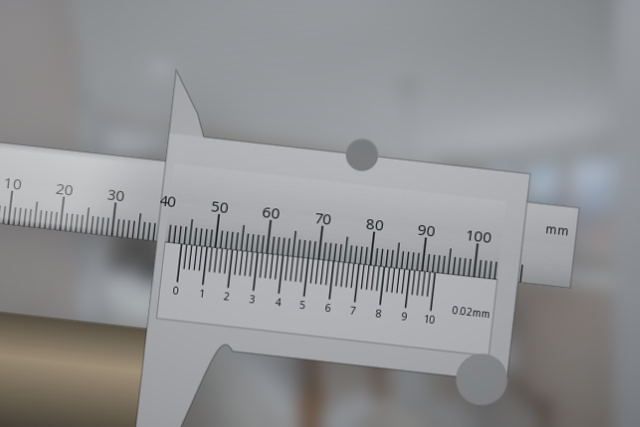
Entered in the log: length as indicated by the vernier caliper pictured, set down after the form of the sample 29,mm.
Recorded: 43.5,mm
